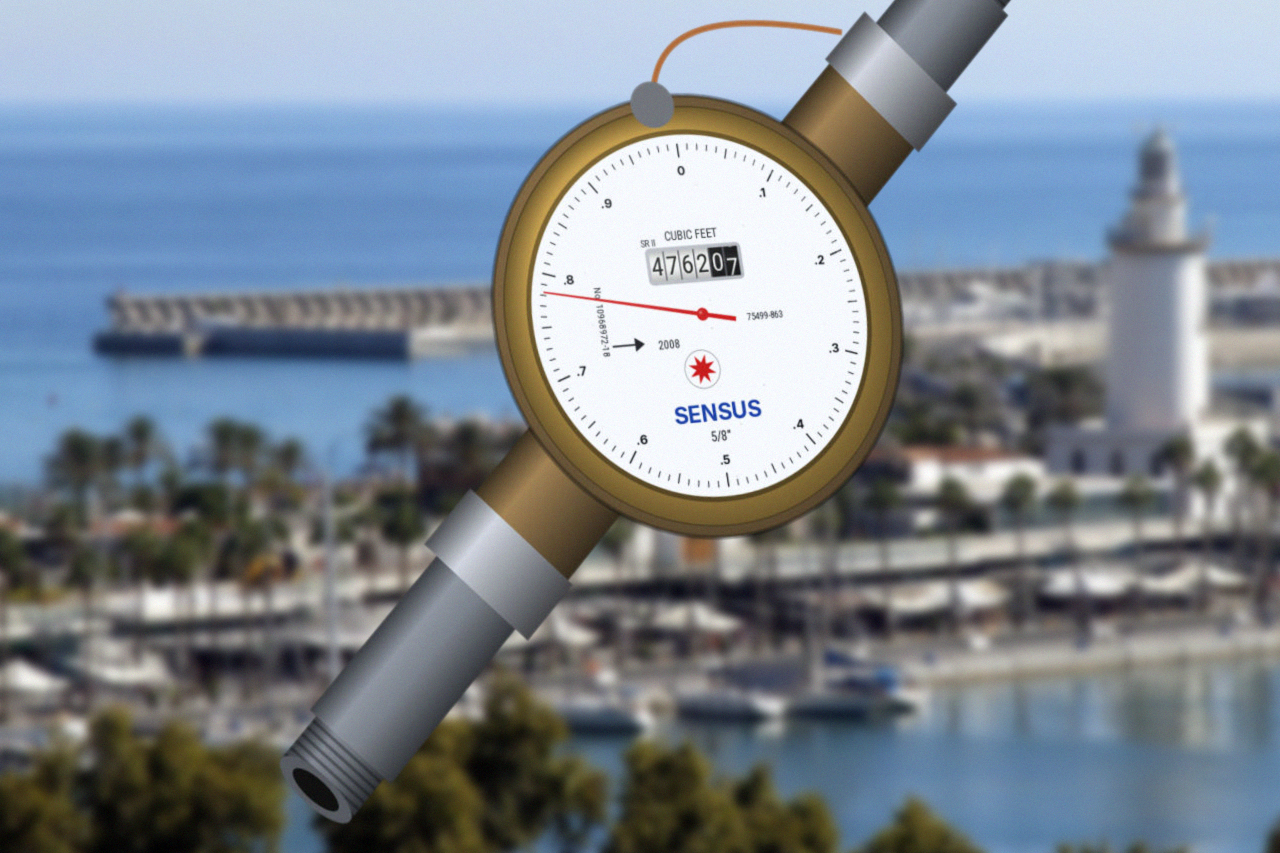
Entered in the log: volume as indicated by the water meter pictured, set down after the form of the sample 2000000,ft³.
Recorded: 476206.78,ft³
